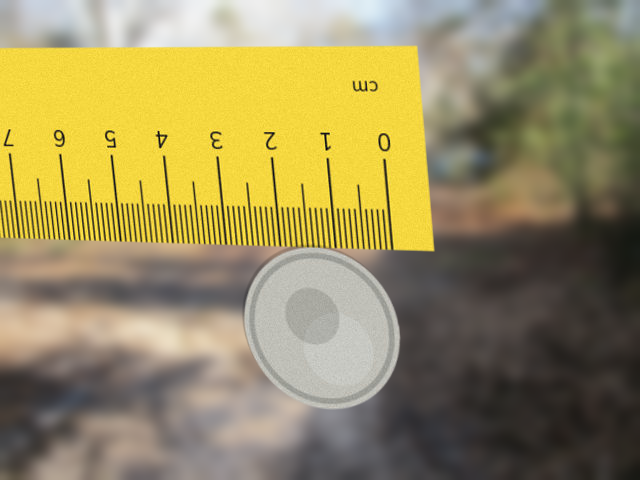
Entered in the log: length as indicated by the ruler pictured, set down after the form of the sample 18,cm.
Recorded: 2.8,cm
